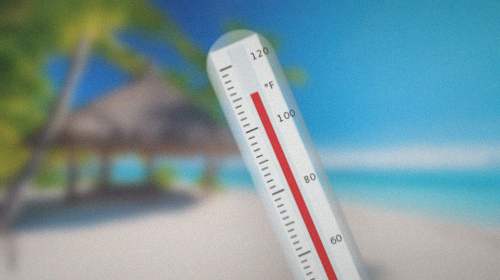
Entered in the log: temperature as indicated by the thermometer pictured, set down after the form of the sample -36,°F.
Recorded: 110,°F
